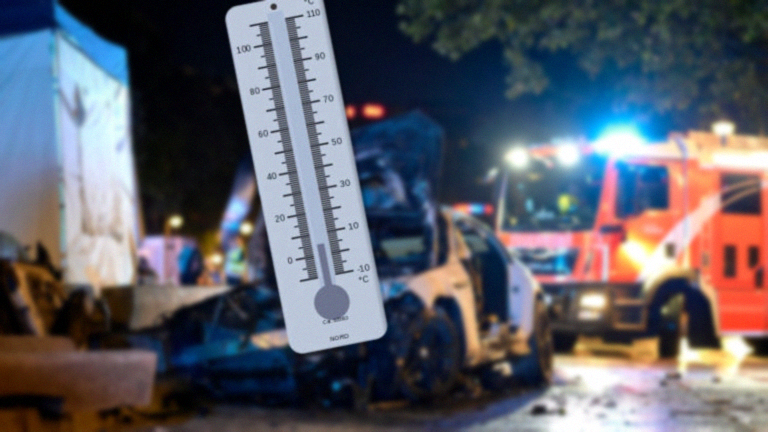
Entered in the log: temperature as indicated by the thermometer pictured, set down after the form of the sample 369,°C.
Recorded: 5,°C
